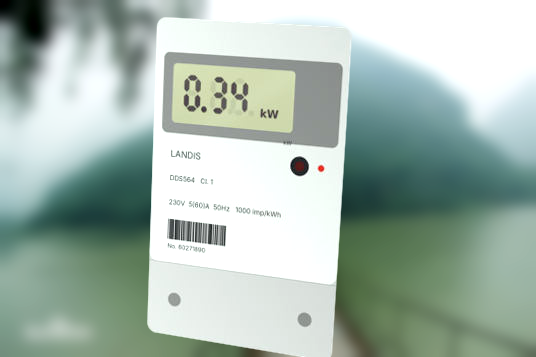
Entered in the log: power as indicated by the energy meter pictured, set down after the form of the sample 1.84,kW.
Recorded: 0.34,kW
